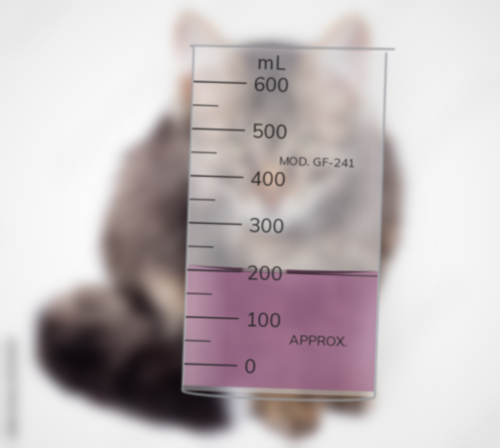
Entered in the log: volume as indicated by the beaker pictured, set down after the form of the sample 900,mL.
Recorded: 200,mL
